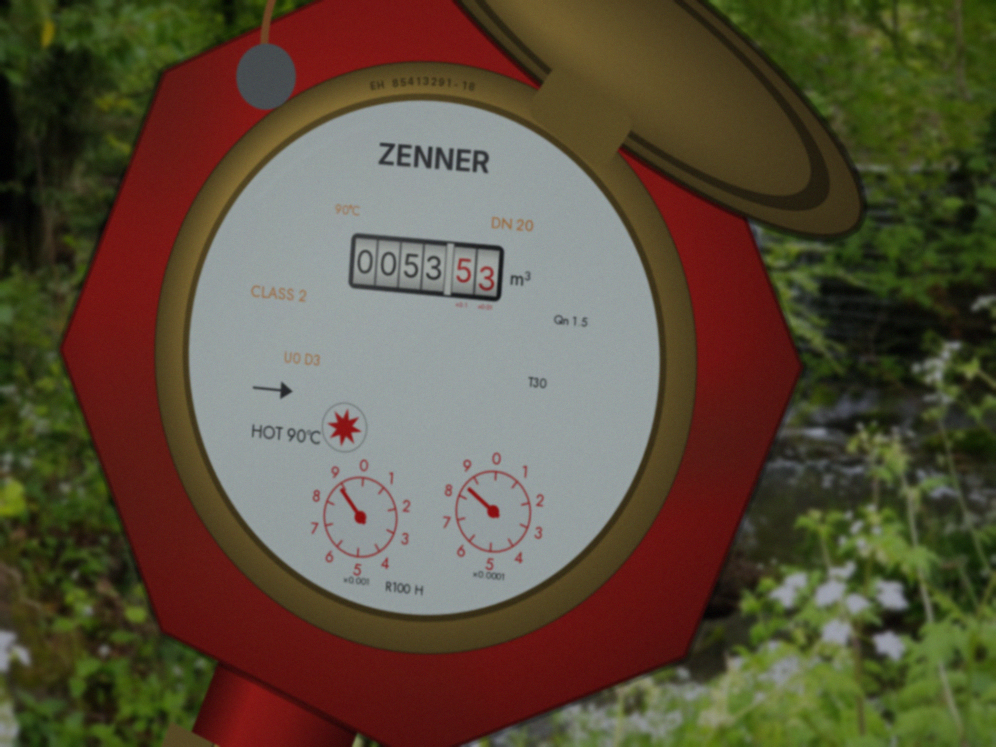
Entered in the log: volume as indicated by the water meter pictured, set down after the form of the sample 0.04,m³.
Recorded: 53.5288,m³
